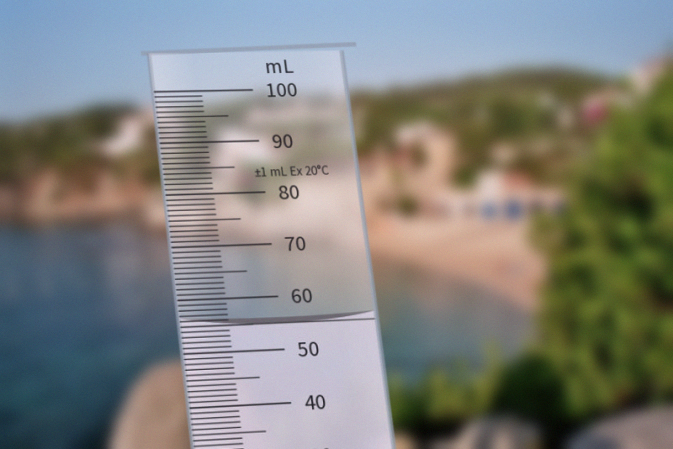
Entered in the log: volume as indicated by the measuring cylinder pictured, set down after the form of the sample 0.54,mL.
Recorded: 55,mL
